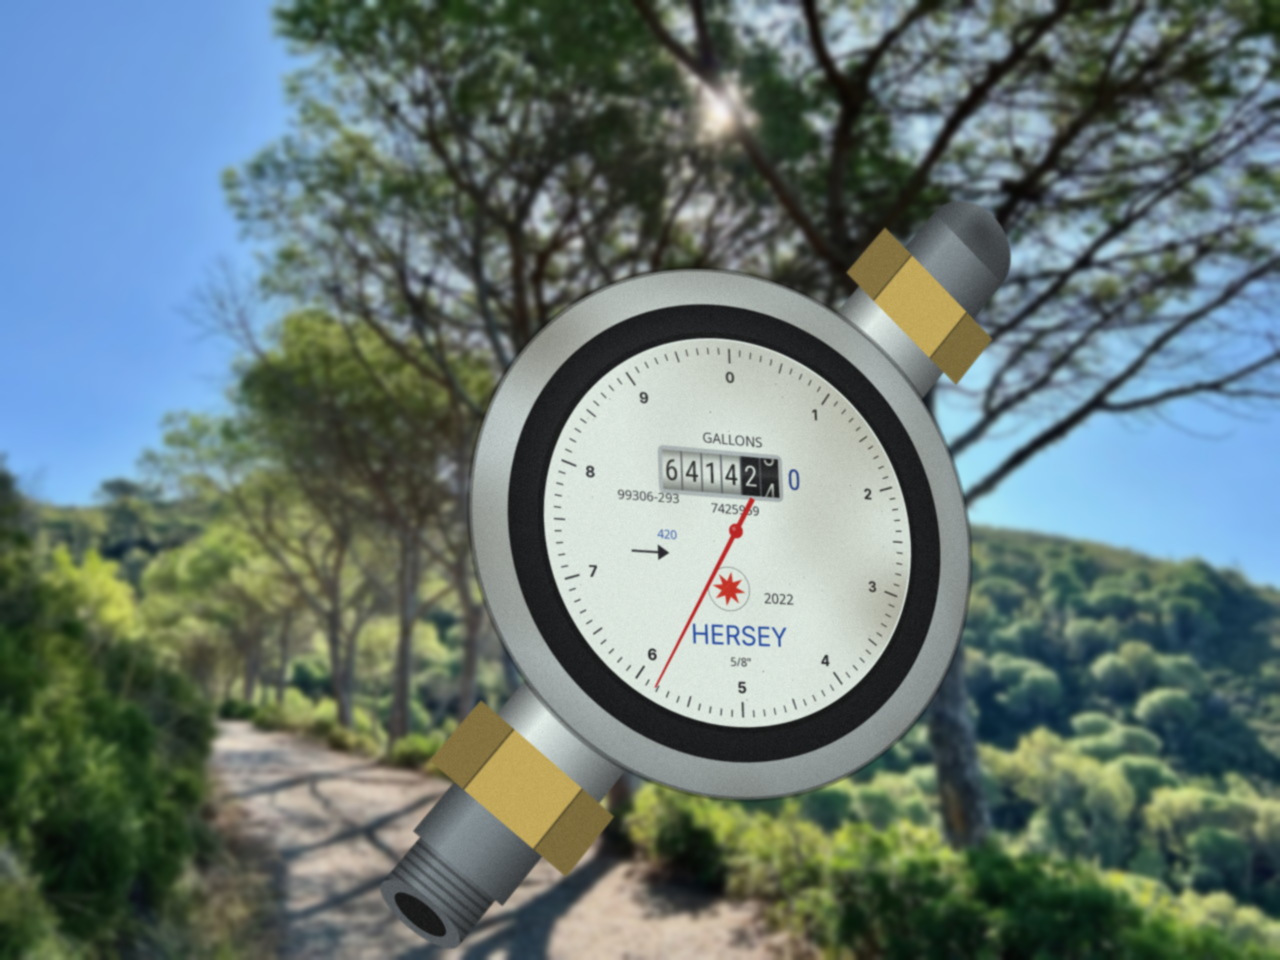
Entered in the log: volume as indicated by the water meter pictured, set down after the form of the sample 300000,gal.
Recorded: 6414235.8,gal
